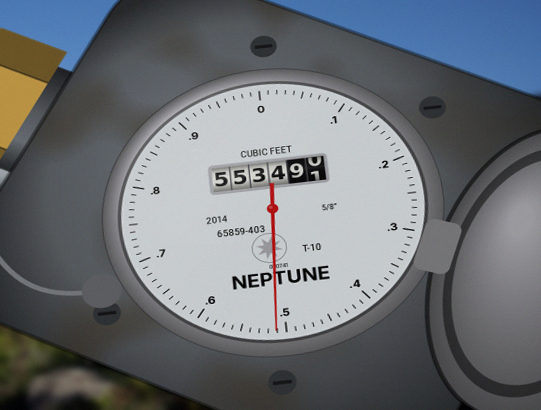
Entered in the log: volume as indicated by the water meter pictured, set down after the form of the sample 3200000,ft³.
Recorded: 553490.51,ft³
